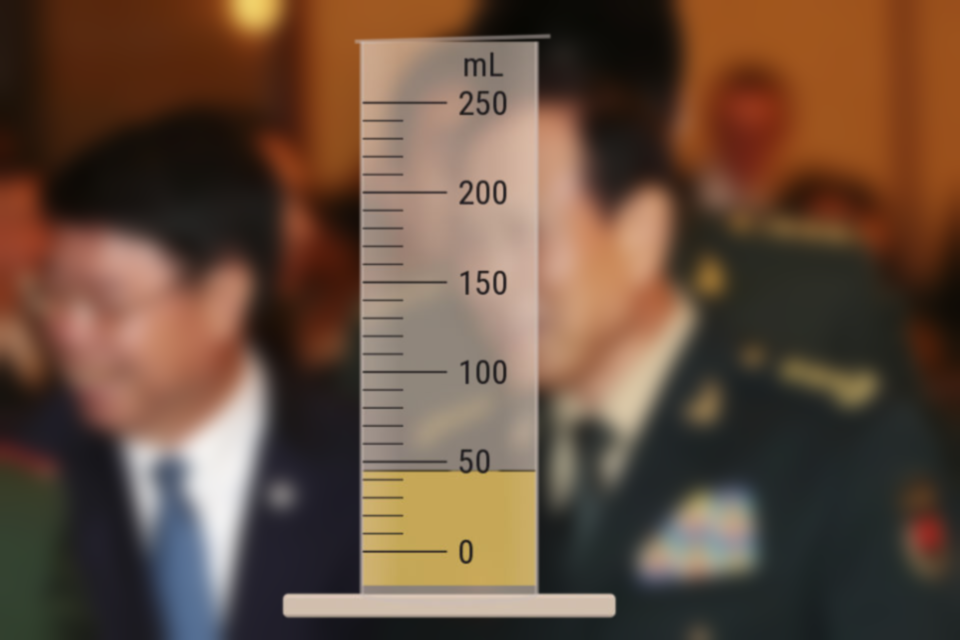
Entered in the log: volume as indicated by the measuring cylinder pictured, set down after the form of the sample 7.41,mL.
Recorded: 45,mL
